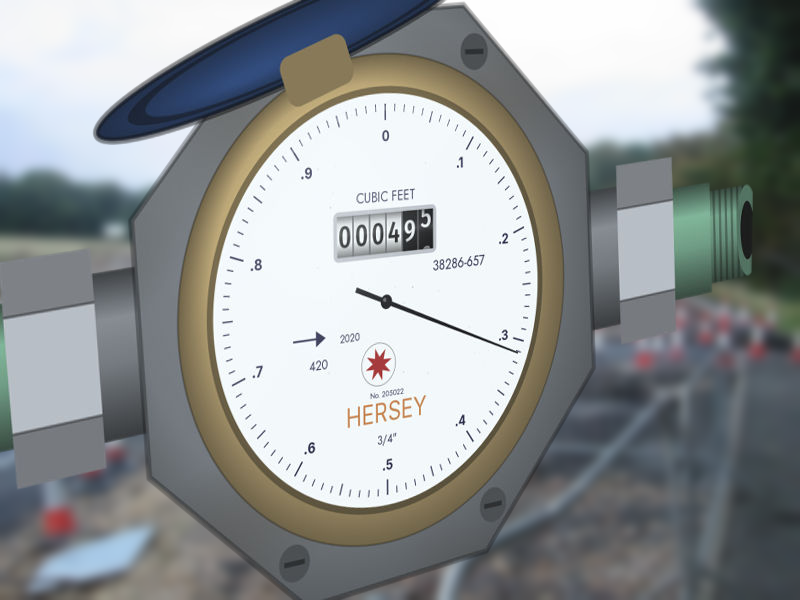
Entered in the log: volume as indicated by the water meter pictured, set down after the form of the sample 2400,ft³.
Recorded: 495.31,ft³
